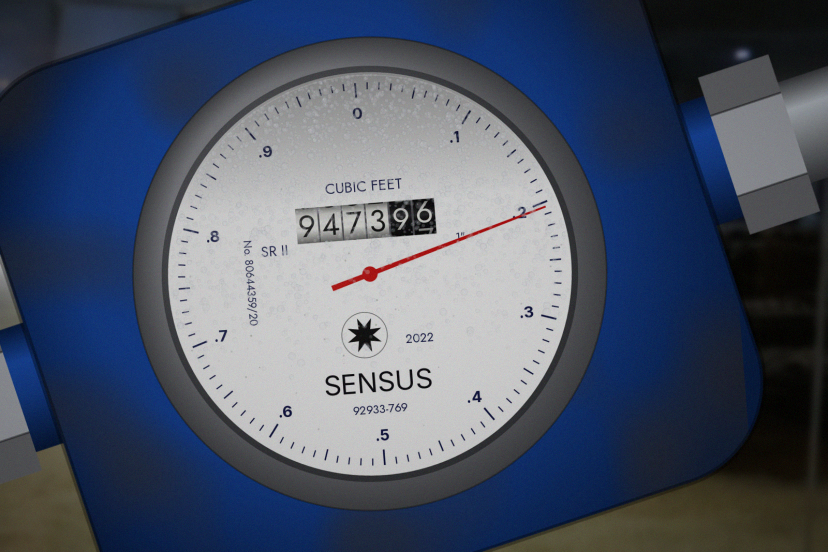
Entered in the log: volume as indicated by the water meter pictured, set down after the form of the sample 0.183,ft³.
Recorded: 947396.20,ft³
